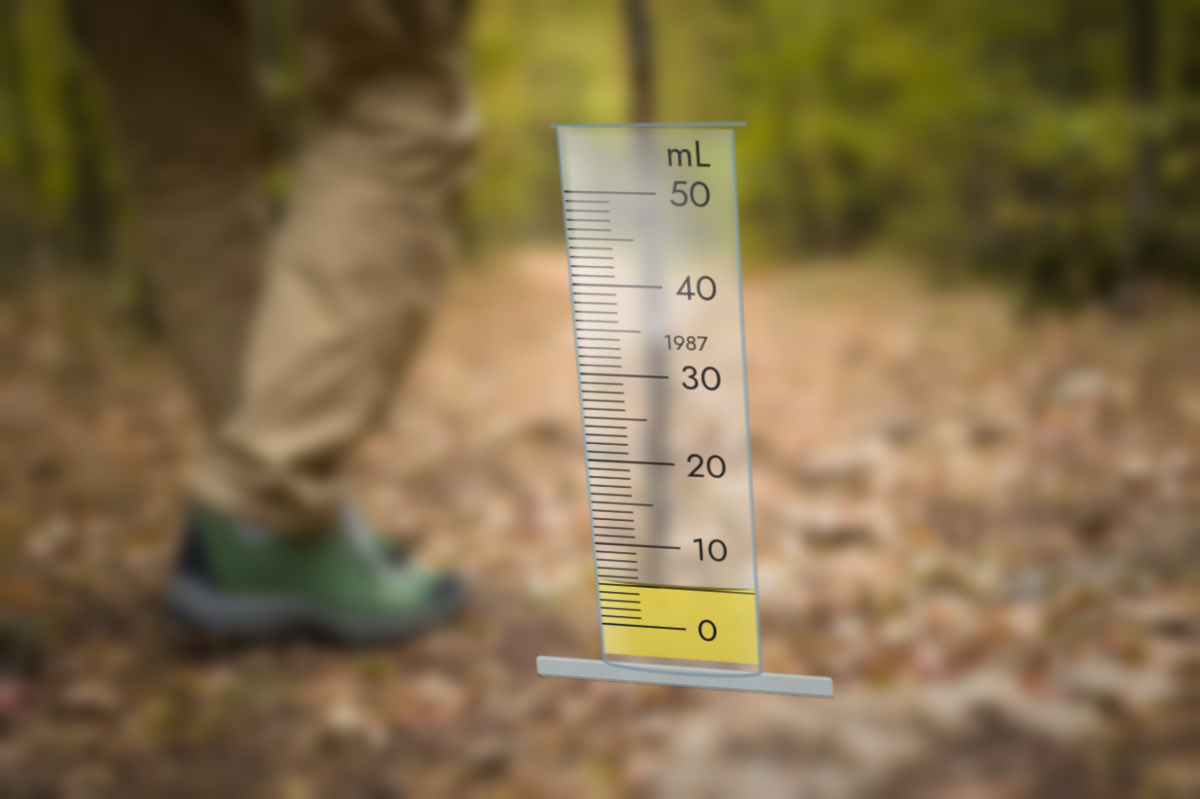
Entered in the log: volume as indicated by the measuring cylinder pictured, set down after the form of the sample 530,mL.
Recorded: 5,mL
